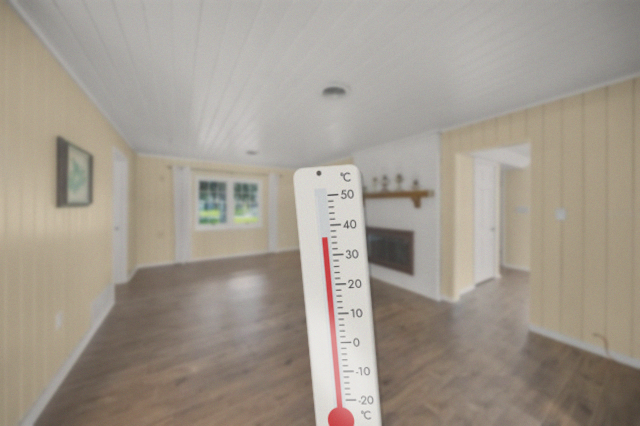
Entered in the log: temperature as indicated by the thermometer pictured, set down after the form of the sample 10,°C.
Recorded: 36,°C
